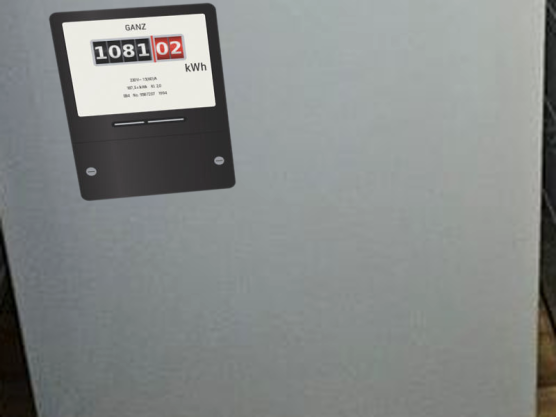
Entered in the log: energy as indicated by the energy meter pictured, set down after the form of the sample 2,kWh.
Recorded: 1081.02,kWh
